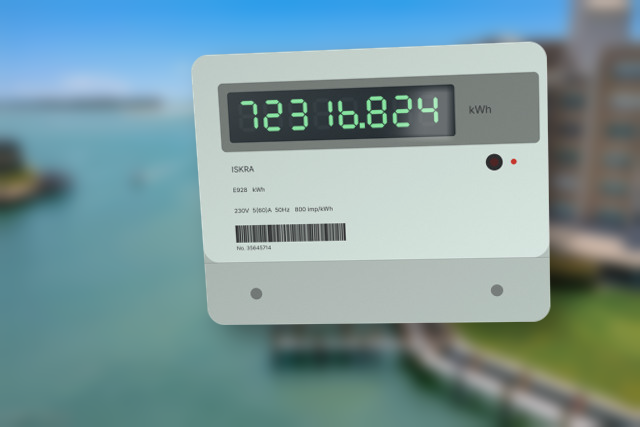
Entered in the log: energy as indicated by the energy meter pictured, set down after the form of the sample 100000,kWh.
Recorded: 72316.824,kWh
